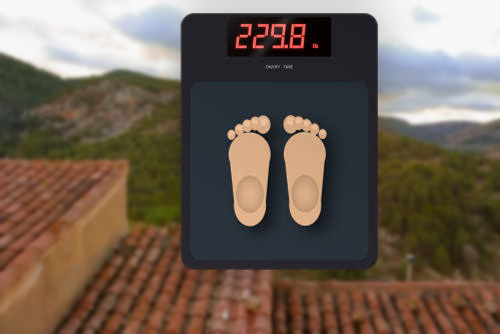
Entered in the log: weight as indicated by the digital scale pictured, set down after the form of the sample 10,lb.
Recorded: 229.8,lb
